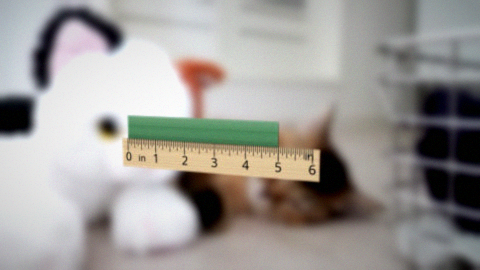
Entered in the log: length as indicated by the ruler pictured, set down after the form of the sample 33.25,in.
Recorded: 5,in
